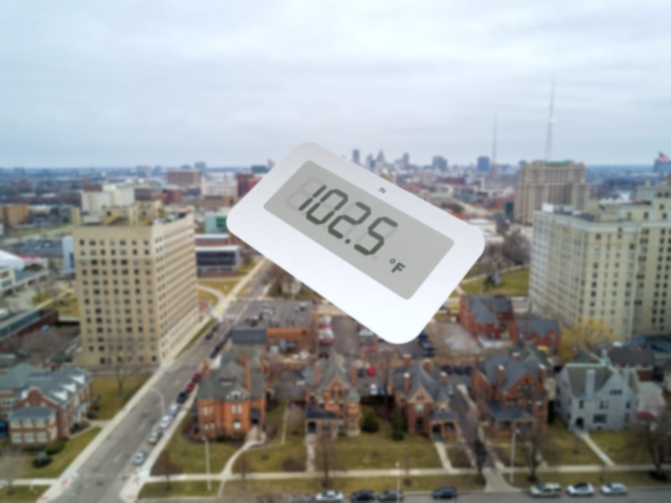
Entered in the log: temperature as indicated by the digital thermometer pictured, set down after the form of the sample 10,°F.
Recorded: 102.5,°F
